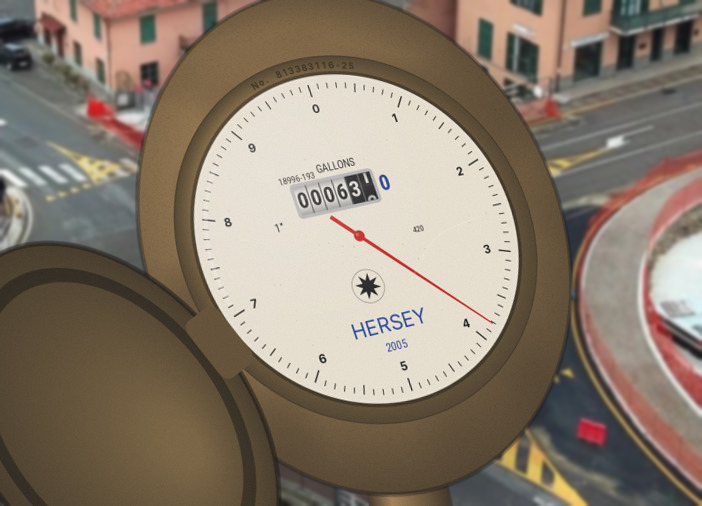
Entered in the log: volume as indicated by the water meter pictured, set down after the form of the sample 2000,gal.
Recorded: 6313.8,gal
